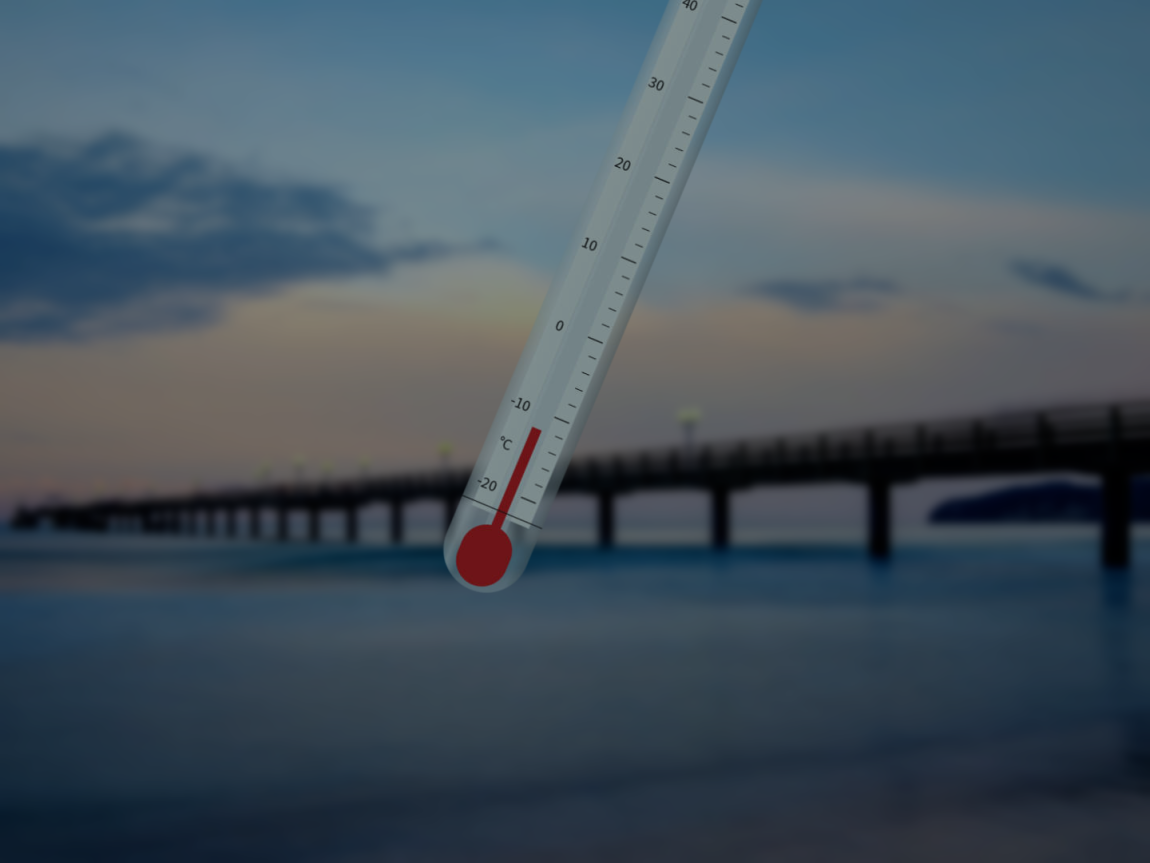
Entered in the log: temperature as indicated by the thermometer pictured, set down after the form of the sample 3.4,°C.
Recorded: -12,°C
